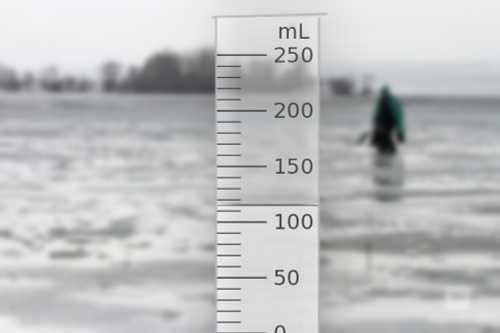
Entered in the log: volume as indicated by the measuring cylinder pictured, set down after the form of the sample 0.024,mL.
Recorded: 115,mL
